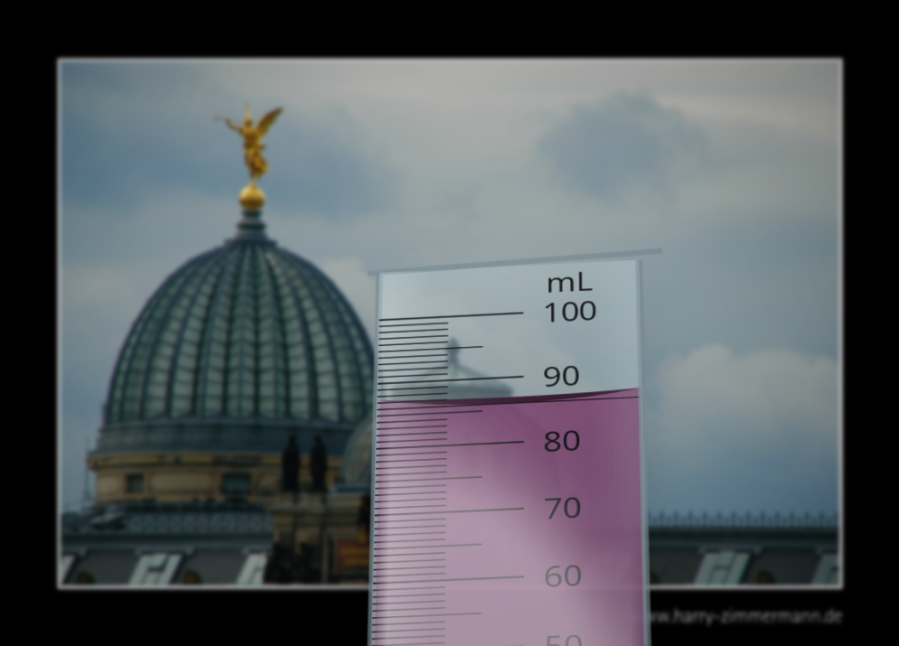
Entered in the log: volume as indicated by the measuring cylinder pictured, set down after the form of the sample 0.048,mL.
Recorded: 86,mL
